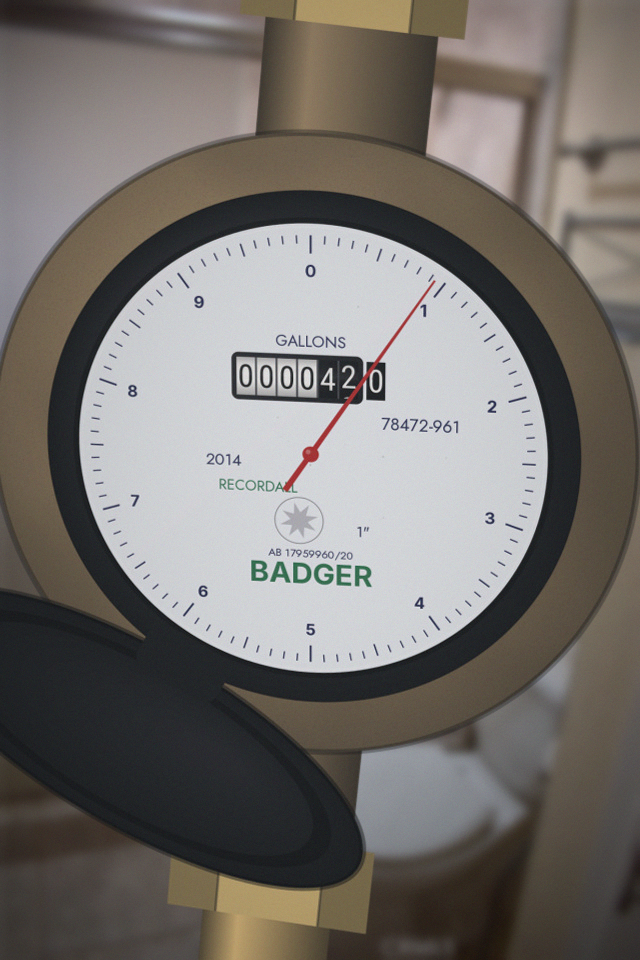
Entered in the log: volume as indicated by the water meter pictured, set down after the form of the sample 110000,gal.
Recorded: 420.9,gal
